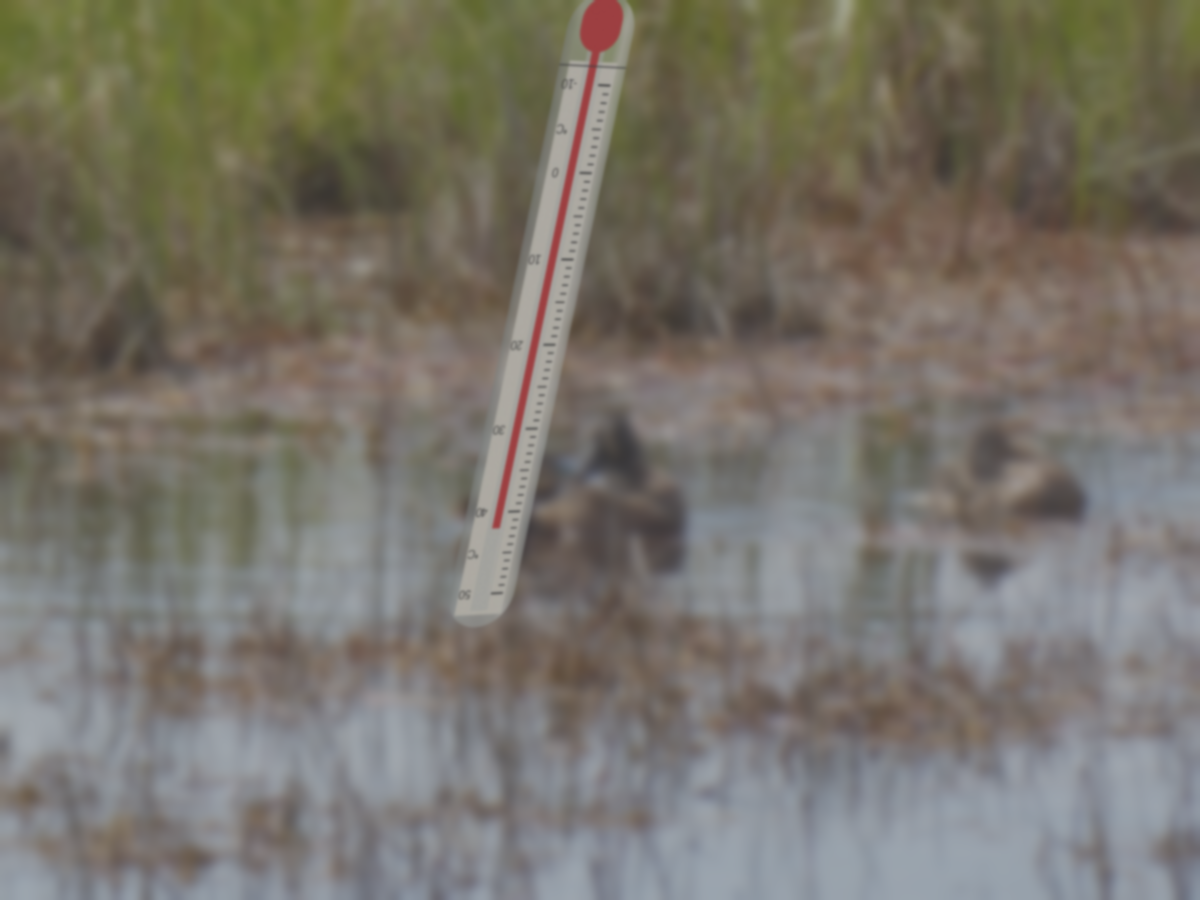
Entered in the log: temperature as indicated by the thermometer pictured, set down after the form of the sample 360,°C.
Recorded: 42,°C
